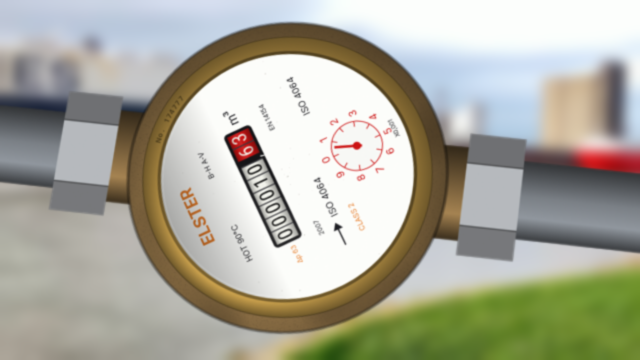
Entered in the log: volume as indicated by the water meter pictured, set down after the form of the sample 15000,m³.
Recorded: 10.630,m³
